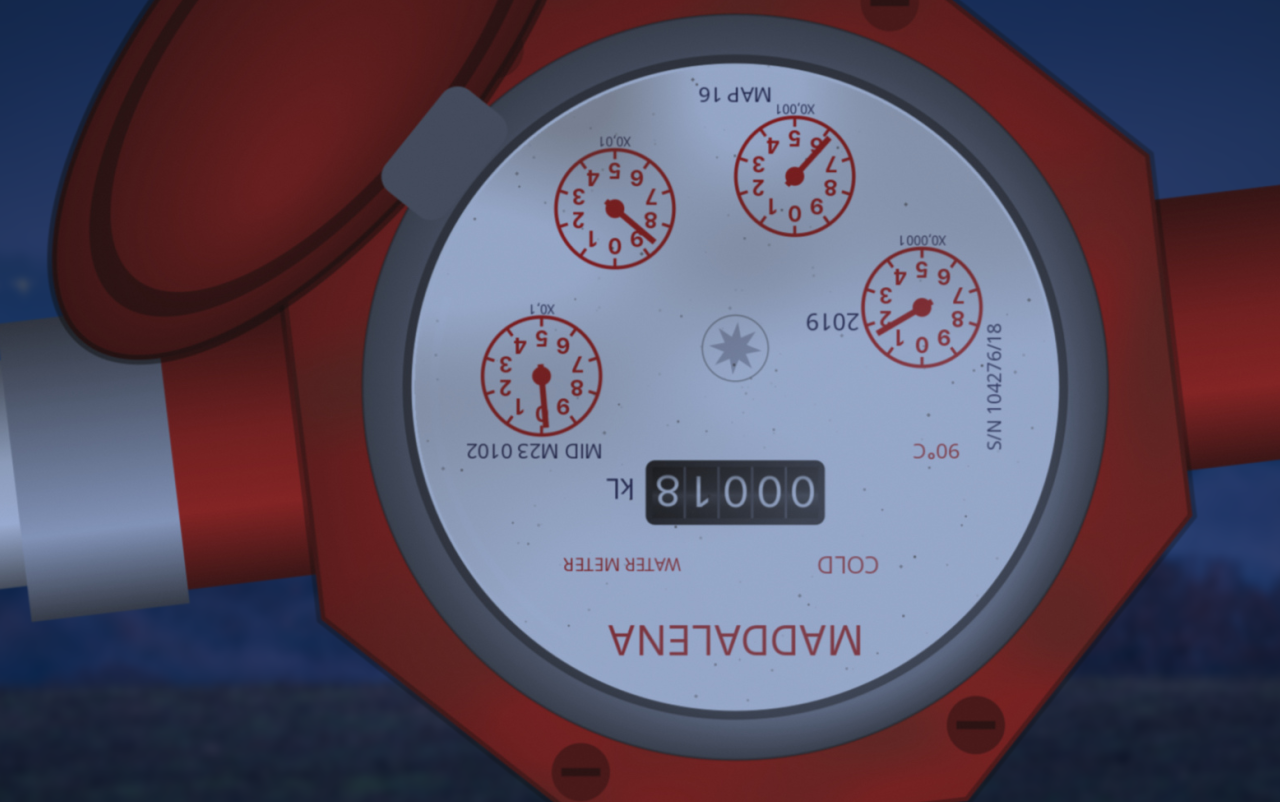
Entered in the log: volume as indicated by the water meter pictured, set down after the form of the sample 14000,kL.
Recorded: 17.9861,kL
